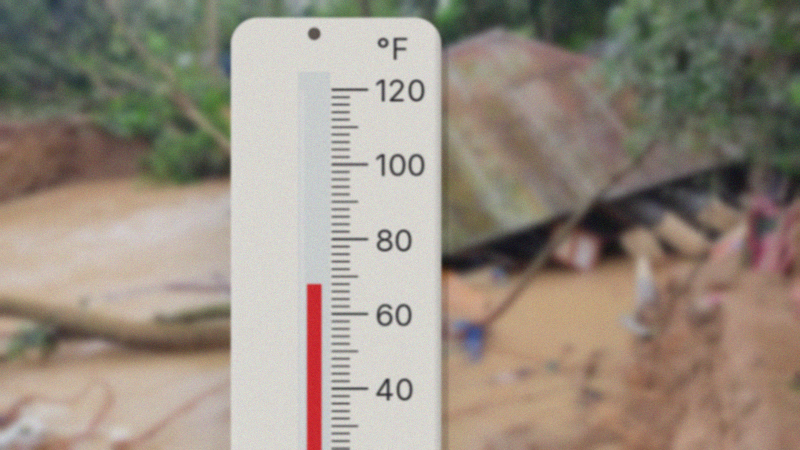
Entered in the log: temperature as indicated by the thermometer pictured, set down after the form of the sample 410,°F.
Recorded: 68,°F
